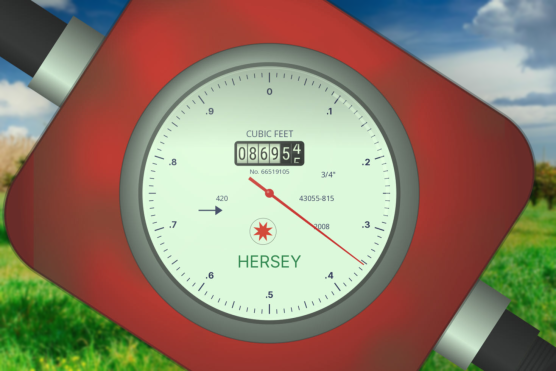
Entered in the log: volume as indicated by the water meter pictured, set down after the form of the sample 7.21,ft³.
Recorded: 86954.35,ft³
